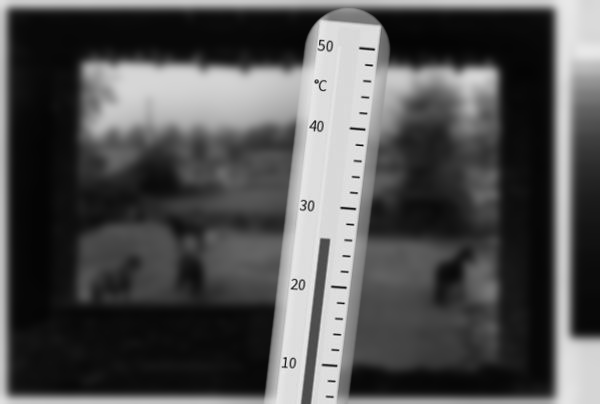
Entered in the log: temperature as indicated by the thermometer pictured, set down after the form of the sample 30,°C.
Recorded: 26,°C
